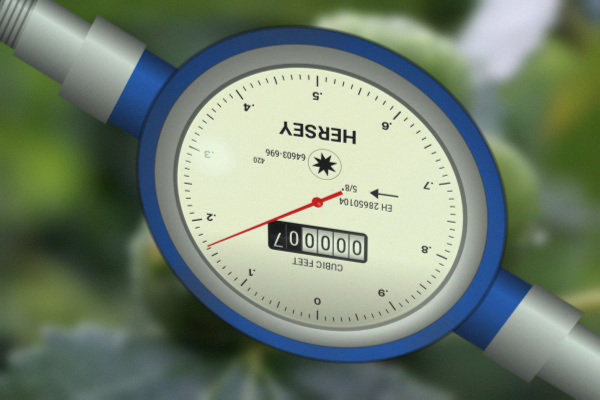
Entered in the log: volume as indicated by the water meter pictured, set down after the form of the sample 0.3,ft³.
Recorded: 7.16,ft³
